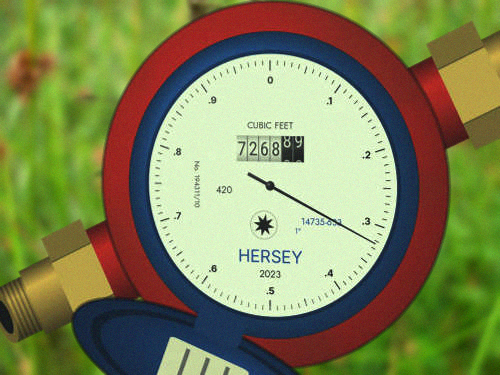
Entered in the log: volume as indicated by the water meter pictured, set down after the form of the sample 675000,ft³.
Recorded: 726889.32,ft³
